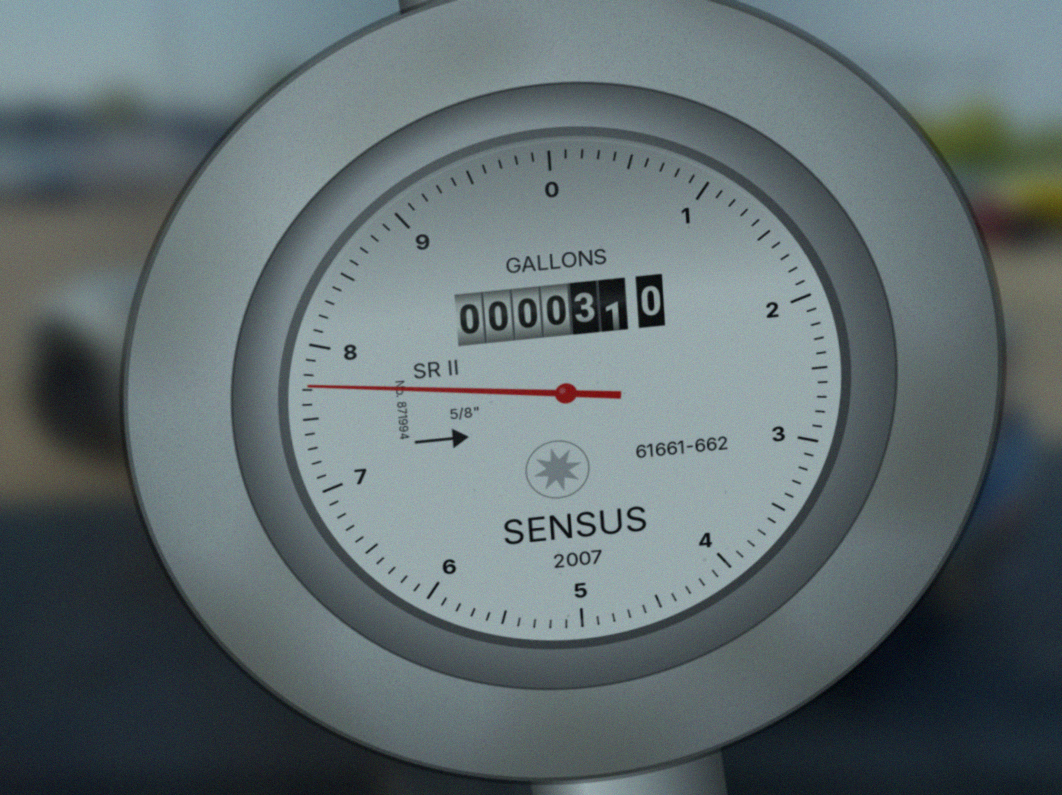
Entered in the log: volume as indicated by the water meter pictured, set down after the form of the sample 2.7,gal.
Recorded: 307.7,gal
